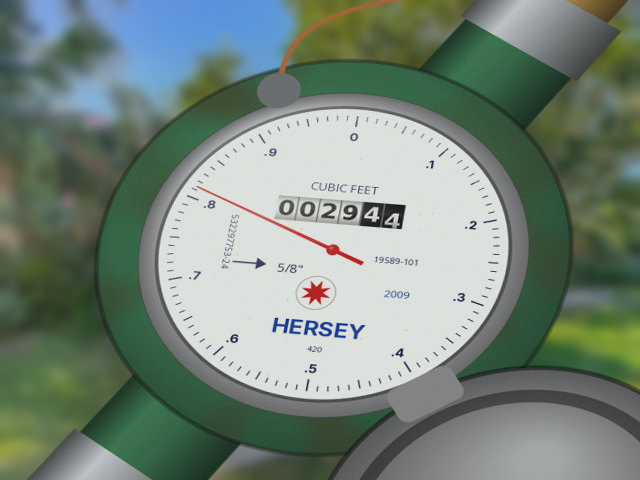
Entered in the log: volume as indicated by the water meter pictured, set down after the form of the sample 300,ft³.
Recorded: 2943.81,ft³
